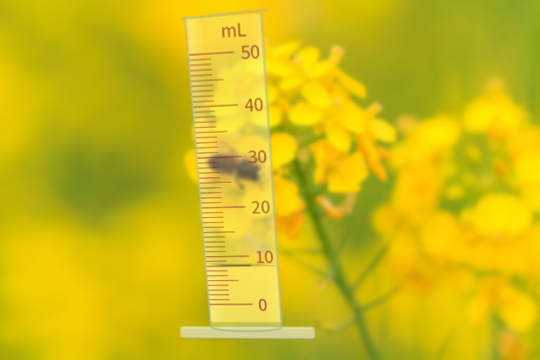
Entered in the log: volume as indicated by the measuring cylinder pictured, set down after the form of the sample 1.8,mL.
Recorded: 8,mL
